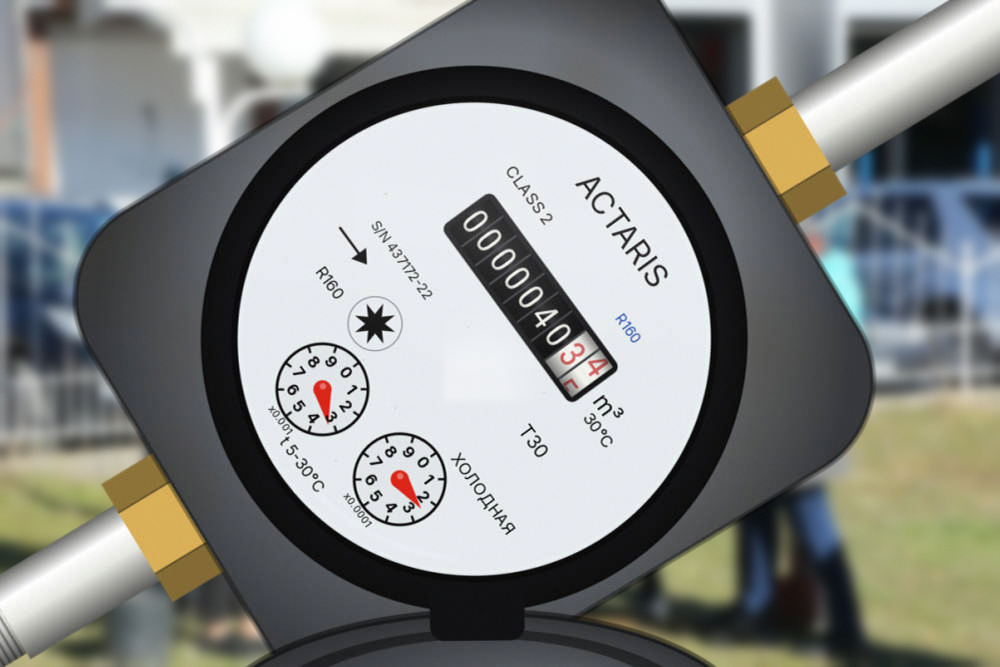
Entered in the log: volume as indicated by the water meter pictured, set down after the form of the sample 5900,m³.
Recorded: 40.3432,m³
